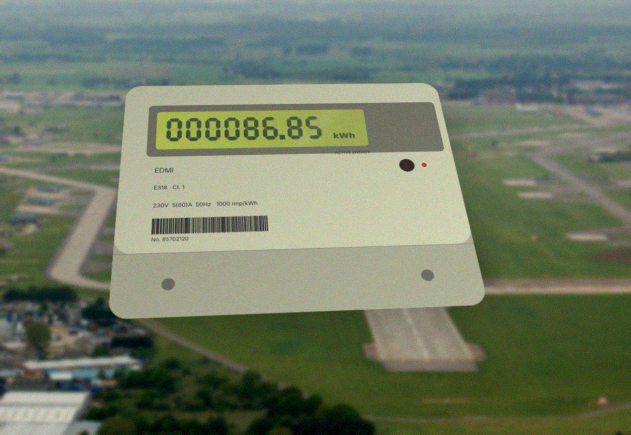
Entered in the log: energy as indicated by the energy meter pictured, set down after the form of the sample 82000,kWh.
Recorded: 86.85,kWh
